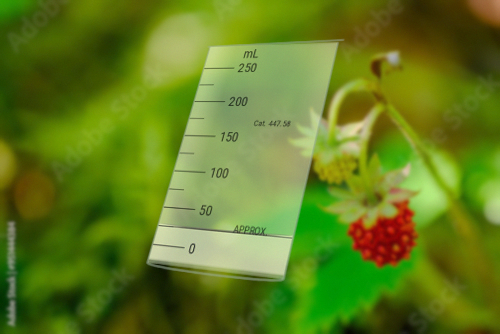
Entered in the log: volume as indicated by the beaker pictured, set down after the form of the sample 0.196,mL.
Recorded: 25,mL
